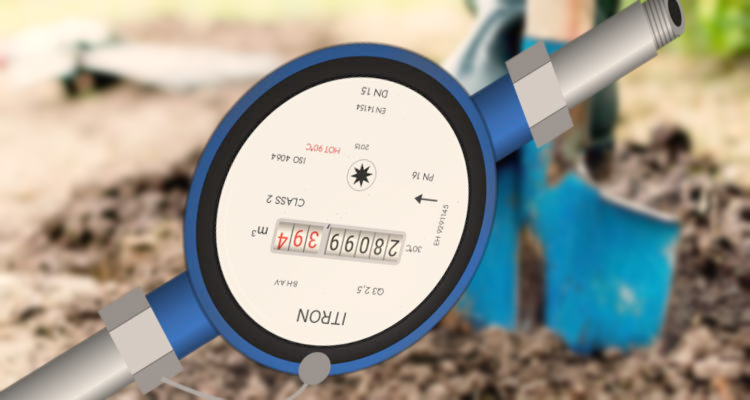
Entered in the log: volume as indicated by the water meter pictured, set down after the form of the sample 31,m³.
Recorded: 28099.394,m³
